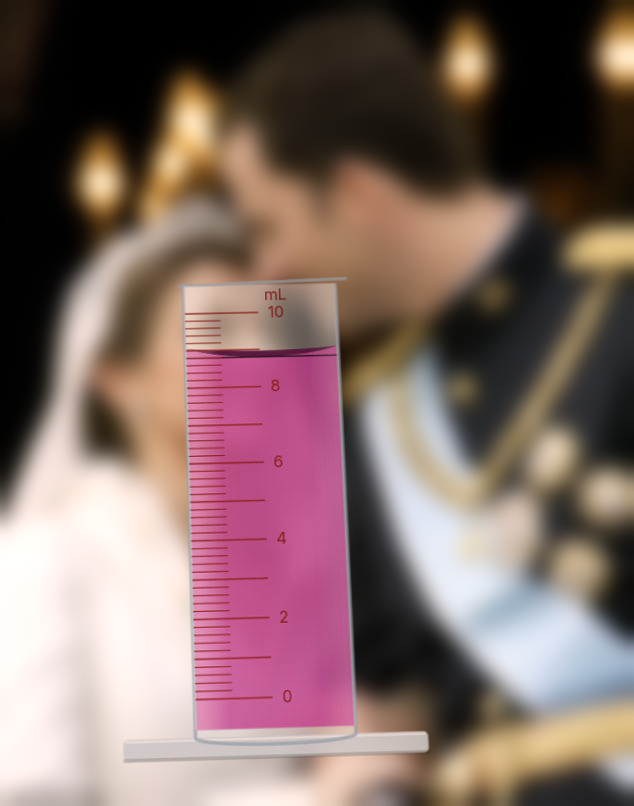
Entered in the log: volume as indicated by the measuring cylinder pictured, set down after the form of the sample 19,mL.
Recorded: 8.8,mL
